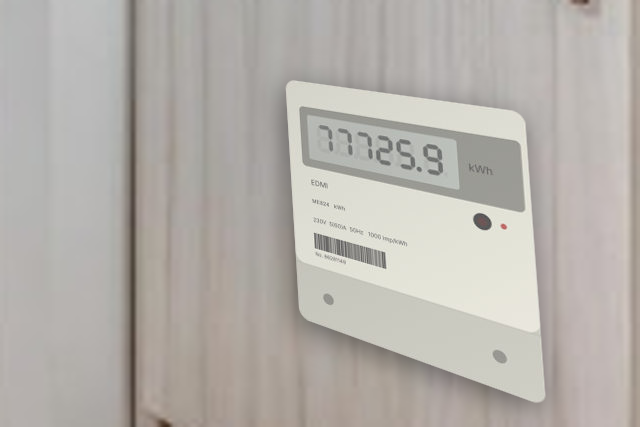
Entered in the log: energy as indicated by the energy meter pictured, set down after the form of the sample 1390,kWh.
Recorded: 77725.9,kWh
